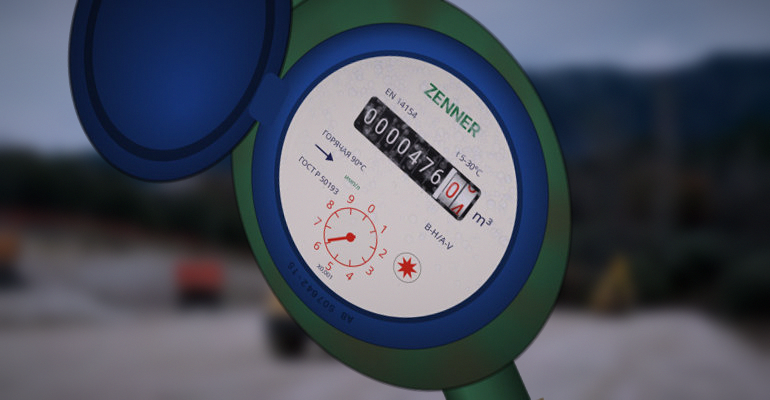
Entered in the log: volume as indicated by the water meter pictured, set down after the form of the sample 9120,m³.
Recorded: 476.036,m³
